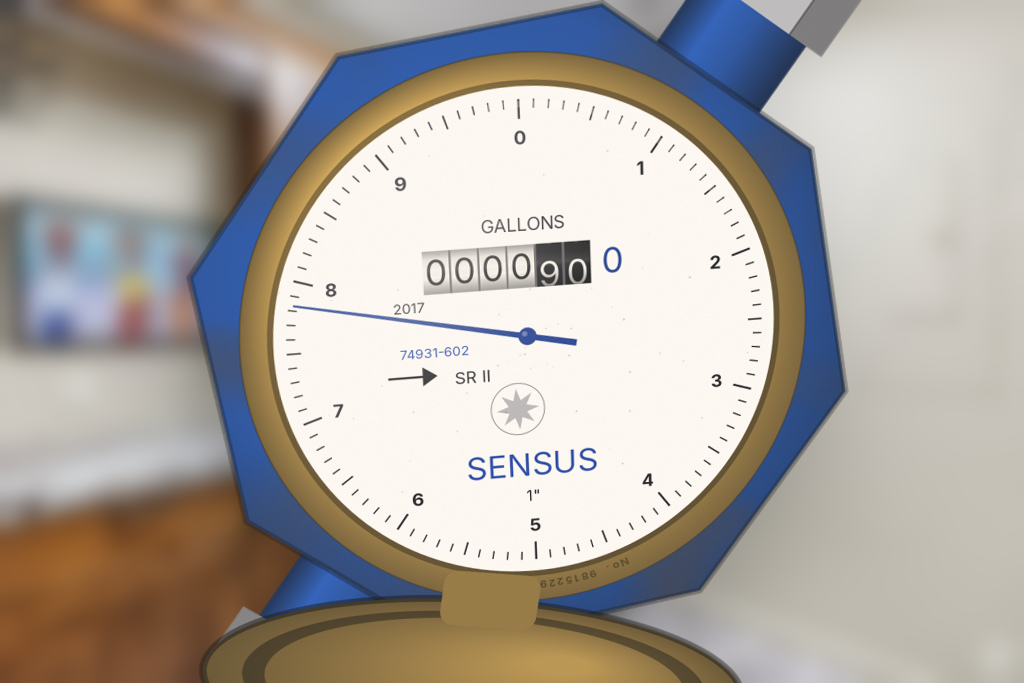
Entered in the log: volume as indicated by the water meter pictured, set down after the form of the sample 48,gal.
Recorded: 897.8,gal
